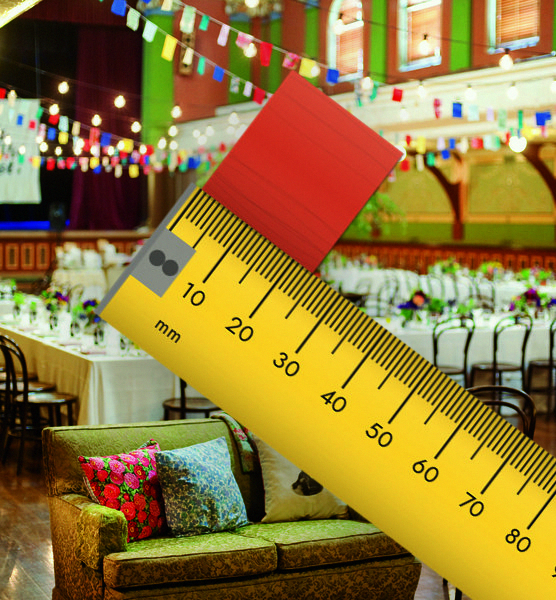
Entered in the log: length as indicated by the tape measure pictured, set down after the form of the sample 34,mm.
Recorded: 24,mm
